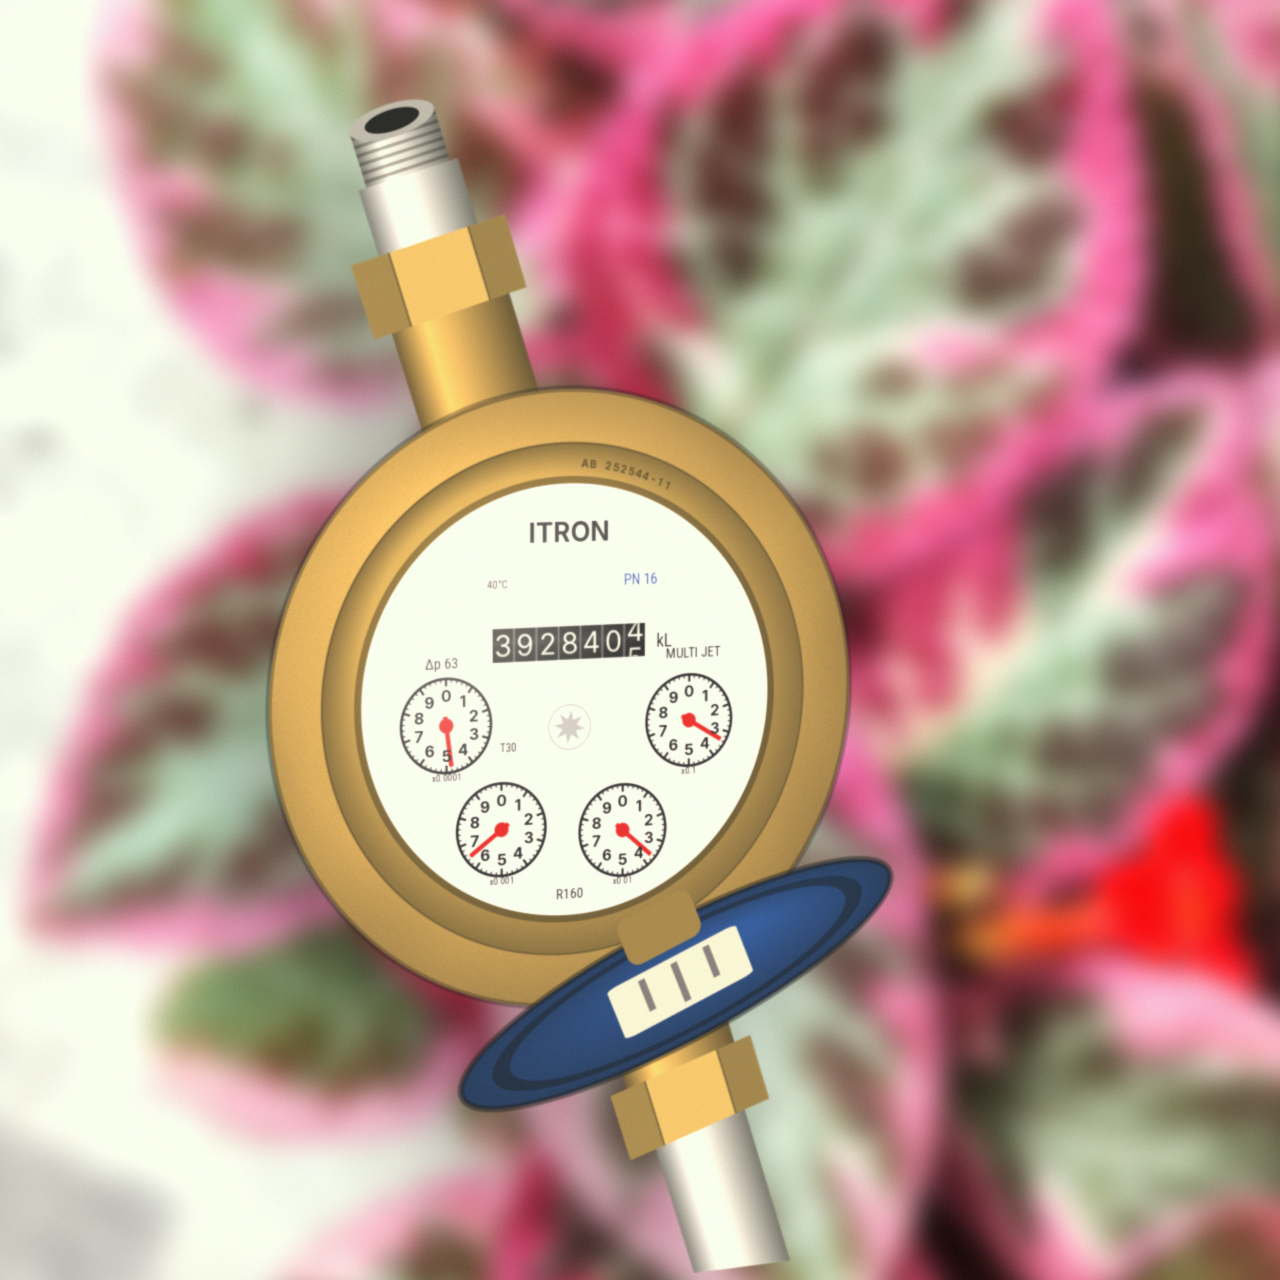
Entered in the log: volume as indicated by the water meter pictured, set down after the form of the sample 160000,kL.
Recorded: 3928404.3364,kL
